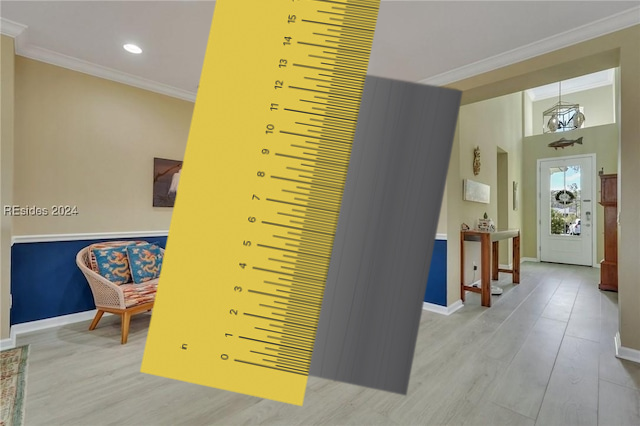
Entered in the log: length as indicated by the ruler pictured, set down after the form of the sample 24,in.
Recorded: 13,in
